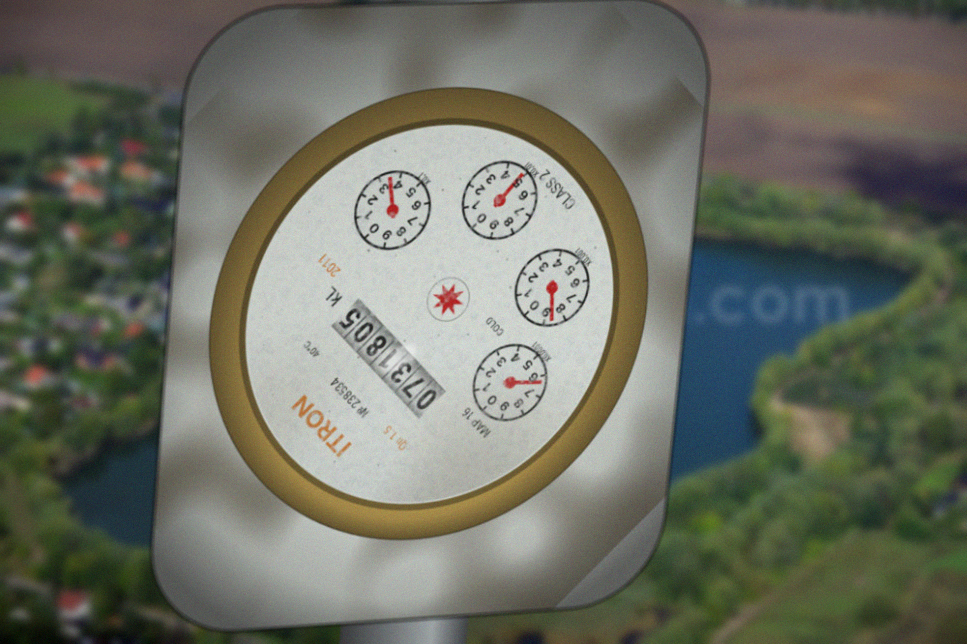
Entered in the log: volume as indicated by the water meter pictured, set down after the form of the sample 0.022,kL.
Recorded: 731805.3486,kL
